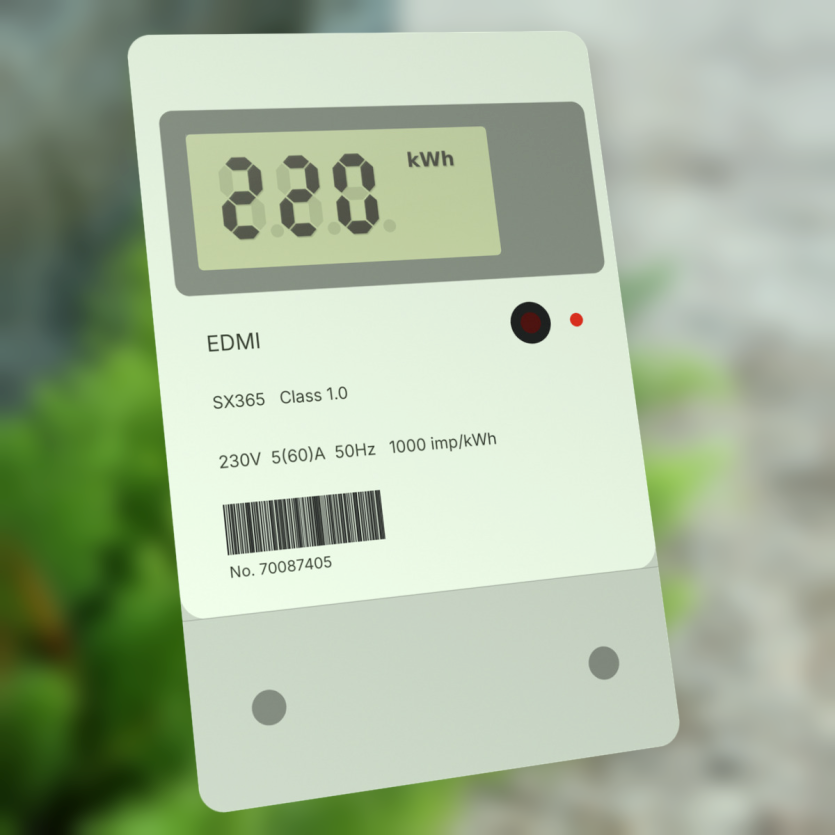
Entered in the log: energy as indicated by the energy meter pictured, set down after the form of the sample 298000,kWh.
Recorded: 220,kWh
